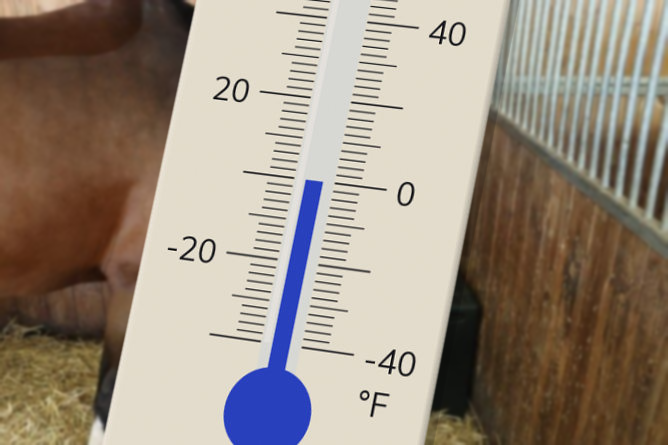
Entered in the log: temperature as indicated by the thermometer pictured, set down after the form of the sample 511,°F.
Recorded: 0,°F
